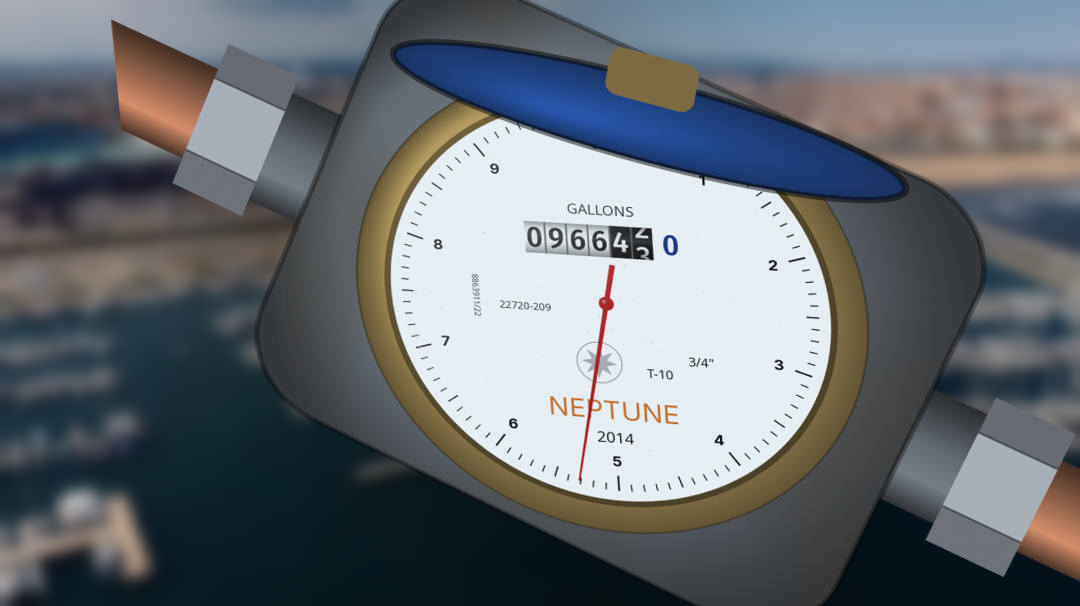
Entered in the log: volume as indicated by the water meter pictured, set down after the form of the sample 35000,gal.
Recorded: 966425.3,gal
